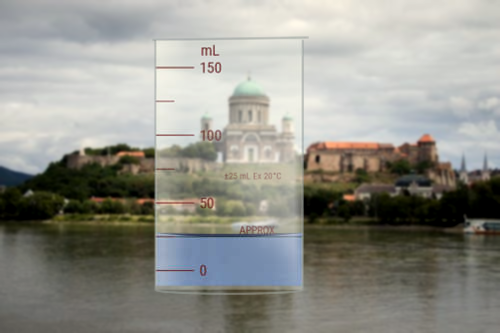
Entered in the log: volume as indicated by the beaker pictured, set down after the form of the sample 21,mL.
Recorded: 25,mL
